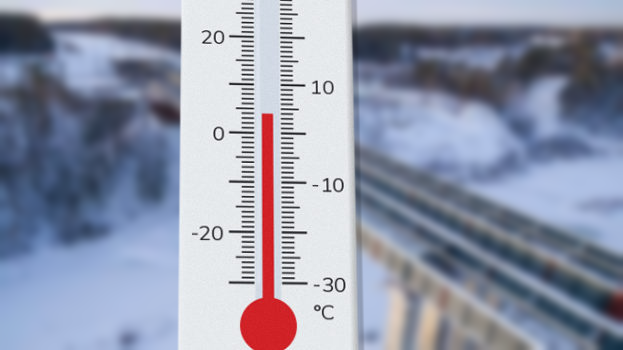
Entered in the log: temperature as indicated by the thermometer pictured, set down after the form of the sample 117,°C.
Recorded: 4,°C
